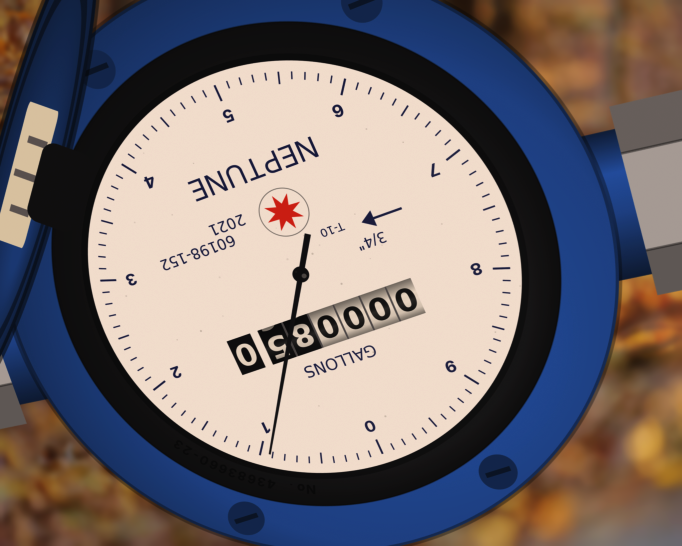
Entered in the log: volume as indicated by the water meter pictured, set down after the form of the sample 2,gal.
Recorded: 850.9,gal
